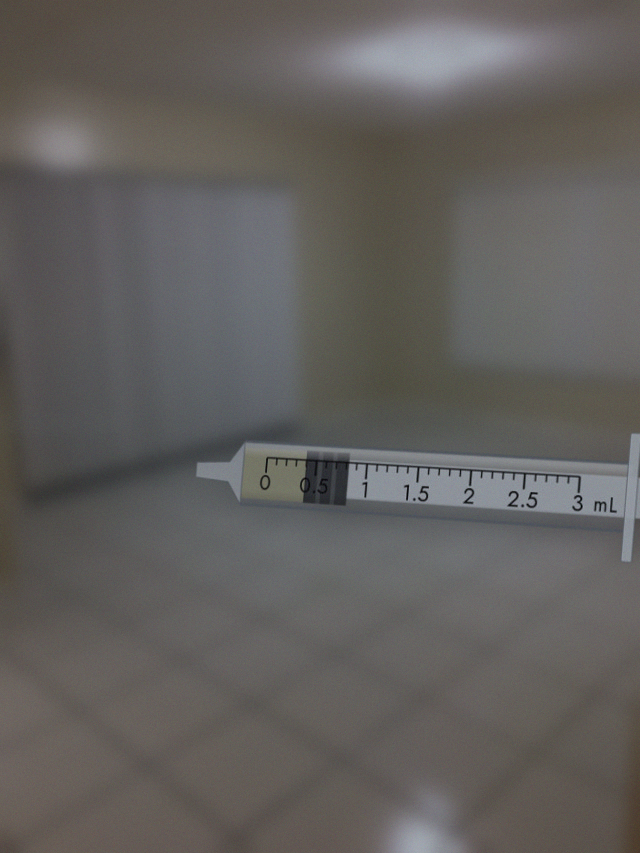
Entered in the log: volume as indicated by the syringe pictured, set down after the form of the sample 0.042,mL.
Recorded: 0.4,mL
